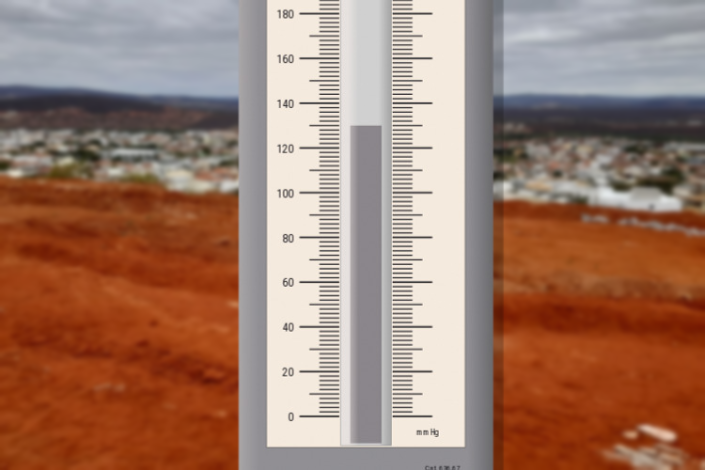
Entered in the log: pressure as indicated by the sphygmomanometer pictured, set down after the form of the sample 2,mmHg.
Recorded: 130,mmHg
